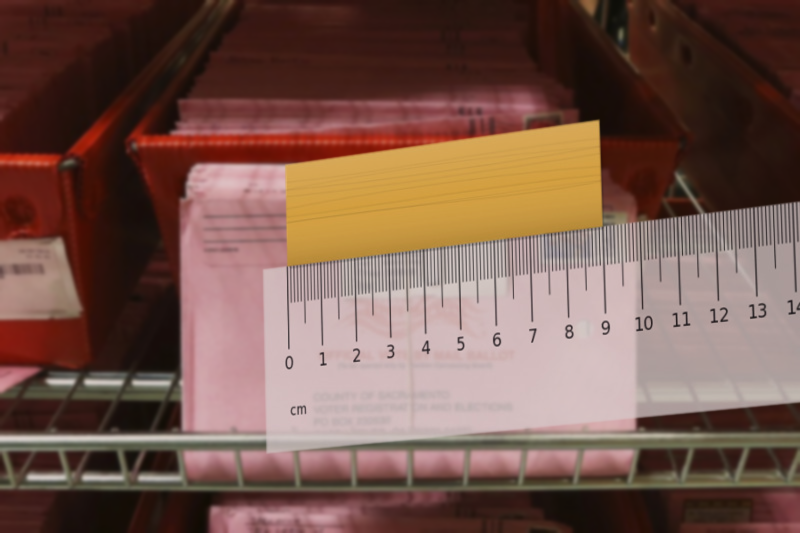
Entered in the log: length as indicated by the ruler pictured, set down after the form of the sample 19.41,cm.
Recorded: 9,cm
